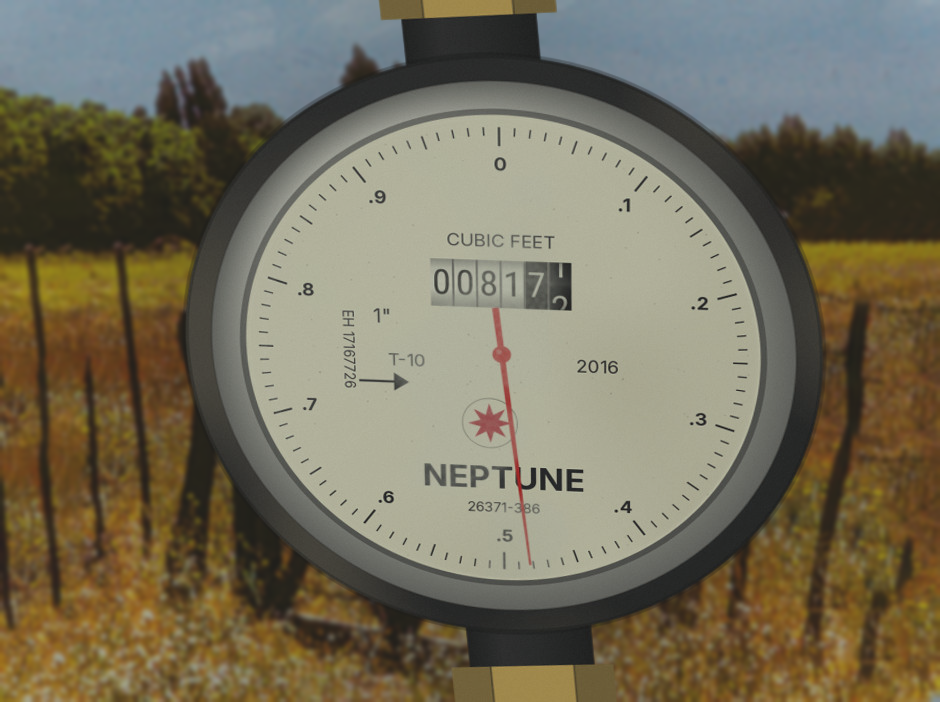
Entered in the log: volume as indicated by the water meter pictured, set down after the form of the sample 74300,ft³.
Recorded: 8171.48,ft³
